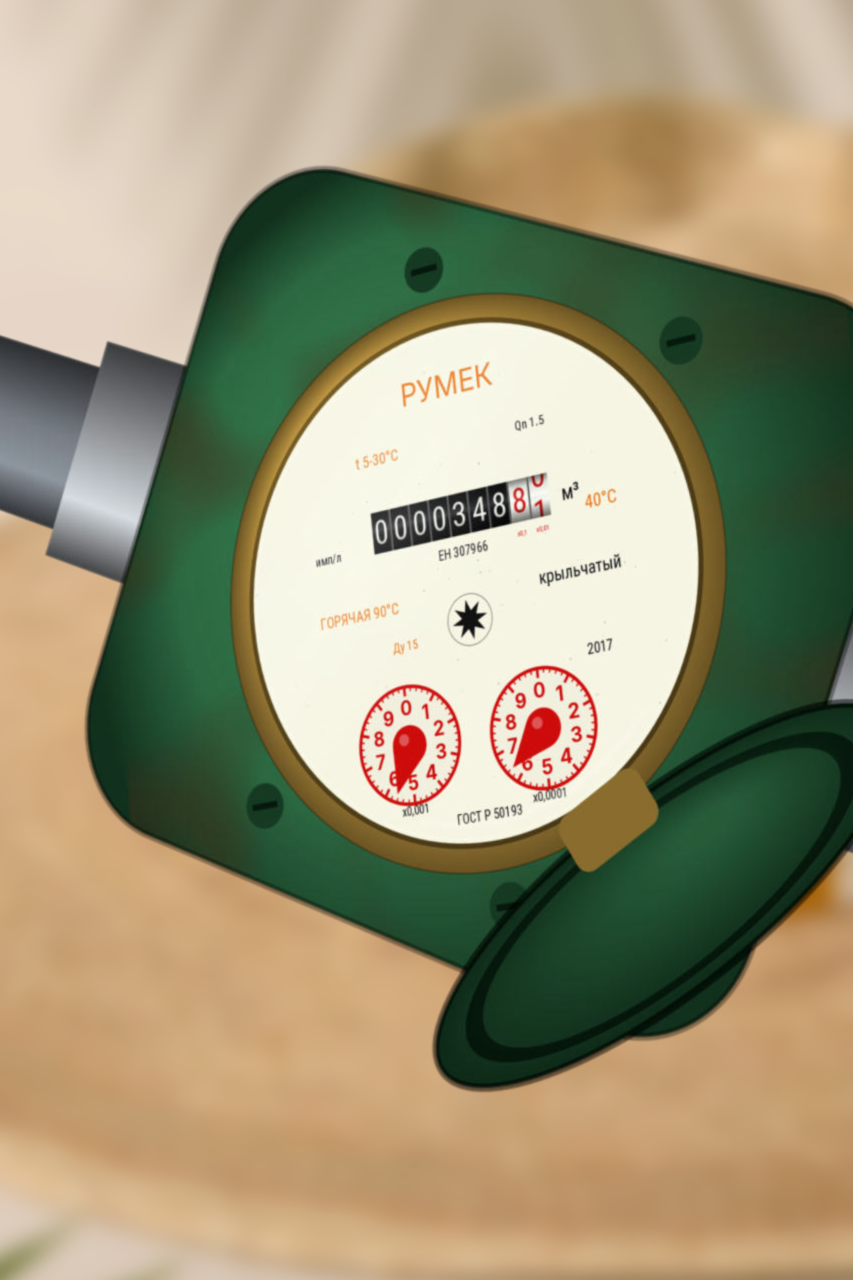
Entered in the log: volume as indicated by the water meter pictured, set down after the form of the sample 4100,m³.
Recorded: 348.8056,m³
